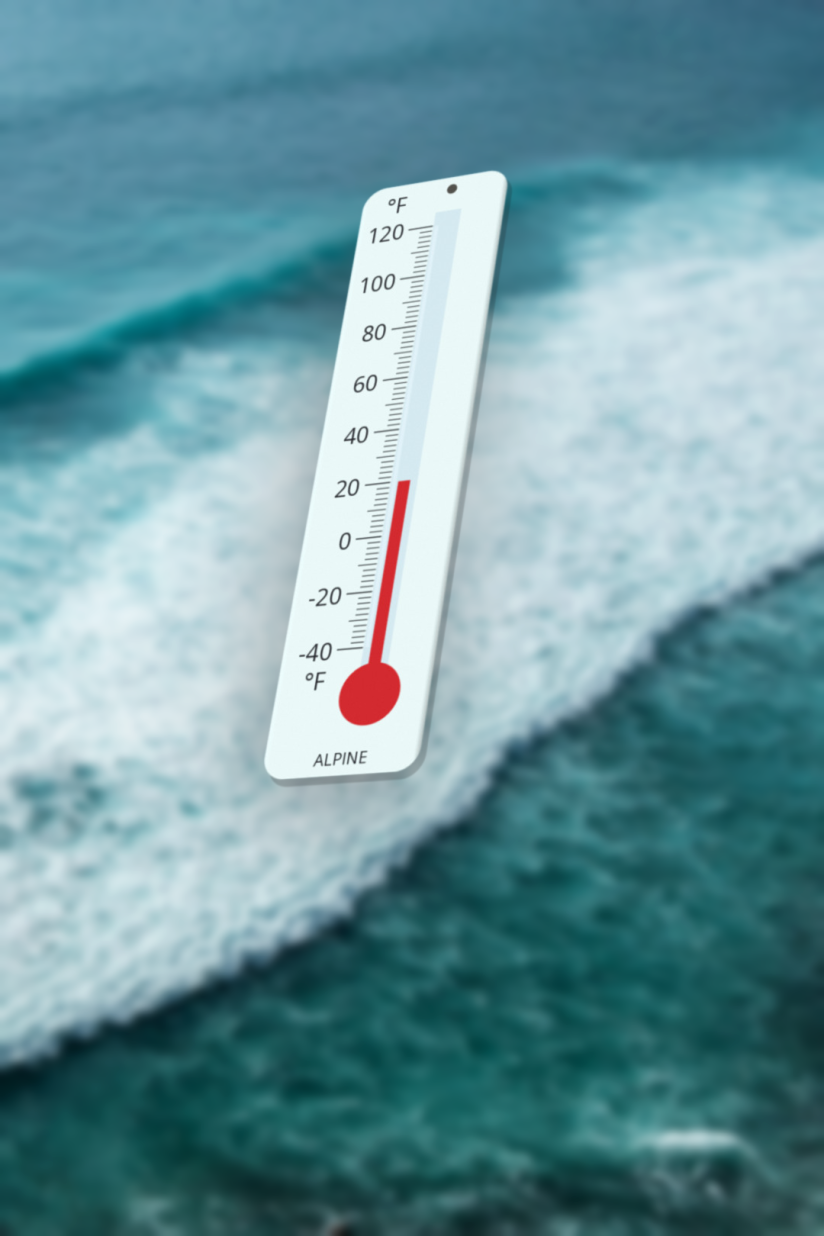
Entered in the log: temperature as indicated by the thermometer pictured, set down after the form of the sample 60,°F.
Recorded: 20,°F
